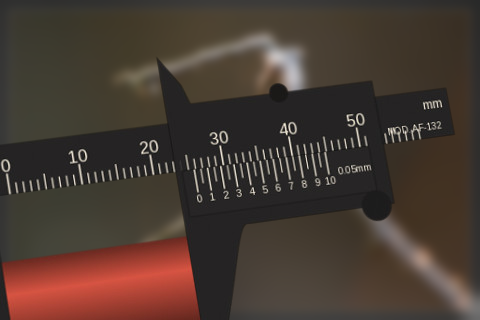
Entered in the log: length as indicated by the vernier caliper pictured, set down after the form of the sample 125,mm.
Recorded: 25.8,mm
